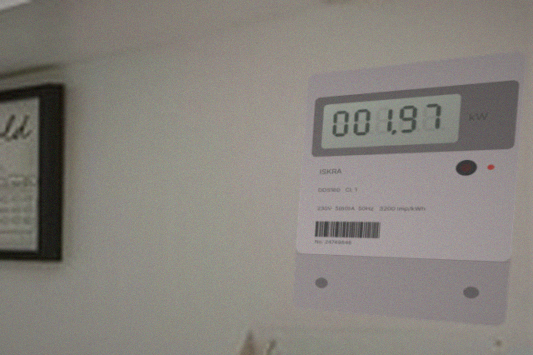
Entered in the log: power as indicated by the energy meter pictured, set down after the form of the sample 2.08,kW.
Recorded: 1.97,kW
